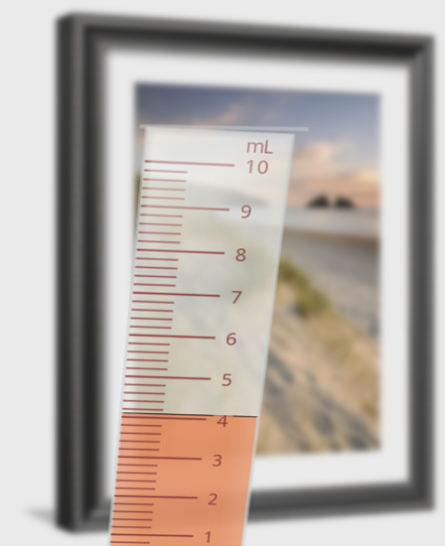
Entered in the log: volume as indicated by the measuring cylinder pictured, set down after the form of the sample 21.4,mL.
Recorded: 4.1,mL
